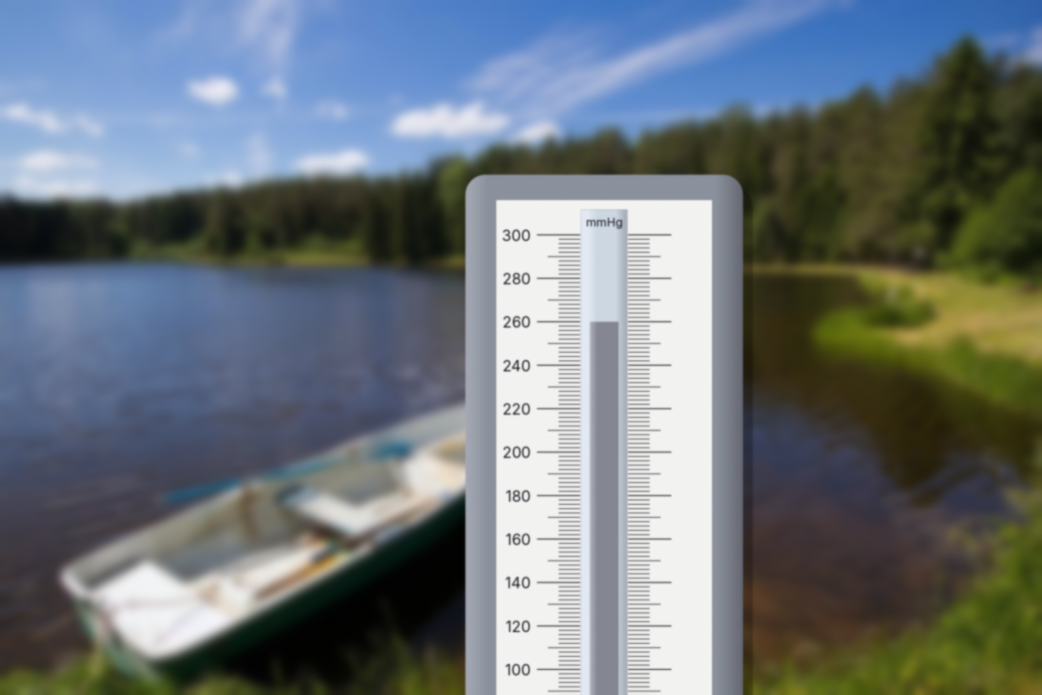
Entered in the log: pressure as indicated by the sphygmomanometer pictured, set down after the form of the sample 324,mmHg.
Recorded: 260,mmHg
